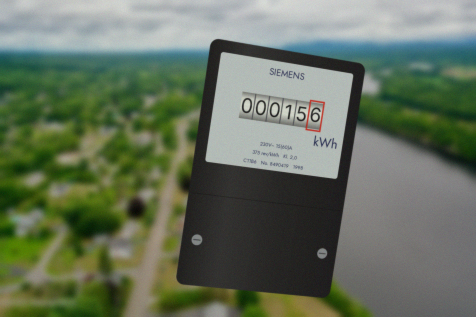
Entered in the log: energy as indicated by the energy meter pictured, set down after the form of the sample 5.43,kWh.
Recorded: 15.6,kWh
